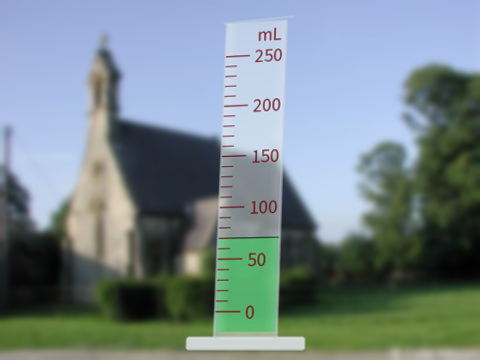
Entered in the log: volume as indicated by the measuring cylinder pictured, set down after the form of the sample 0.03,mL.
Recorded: 70,mL
